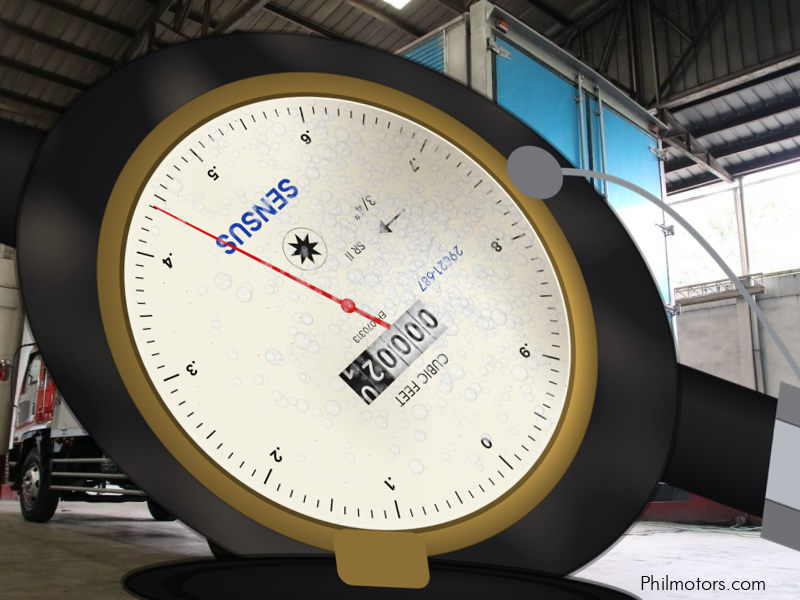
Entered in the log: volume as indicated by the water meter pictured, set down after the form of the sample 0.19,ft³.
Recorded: 20.44,ft³
